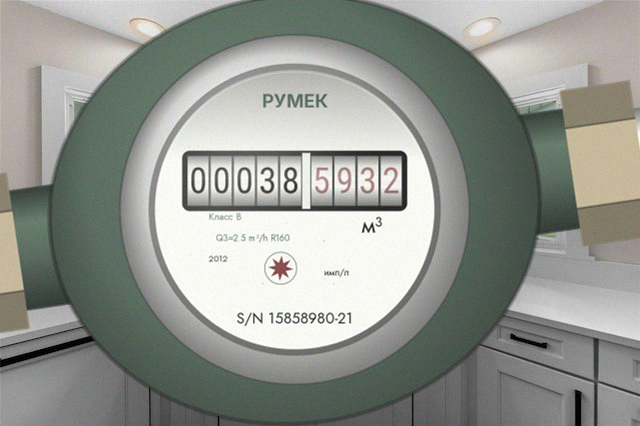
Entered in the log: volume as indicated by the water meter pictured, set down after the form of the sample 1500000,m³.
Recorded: 38.5932,m³
